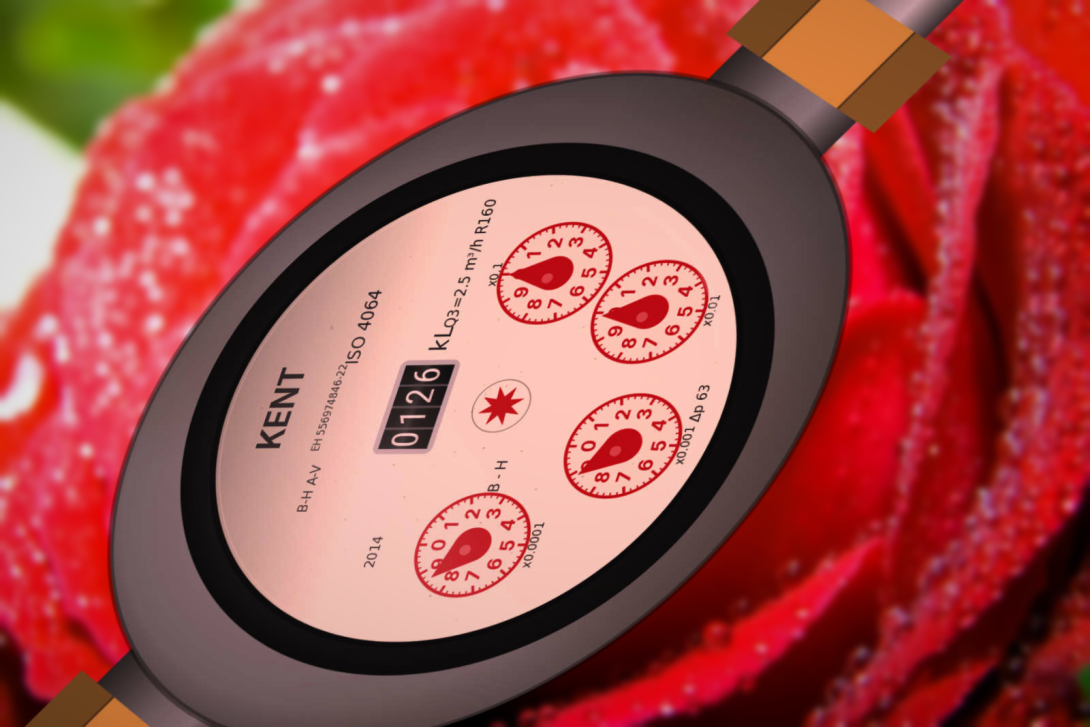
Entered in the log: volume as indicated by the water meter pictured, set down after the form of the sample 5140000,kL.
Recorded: 125.9988,kL
